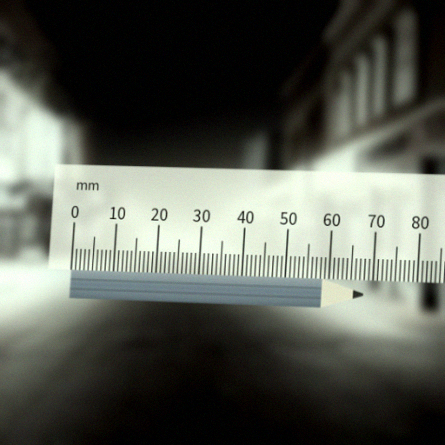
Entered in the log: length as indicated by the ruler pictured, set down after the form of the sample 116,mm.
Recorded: 68,mm
